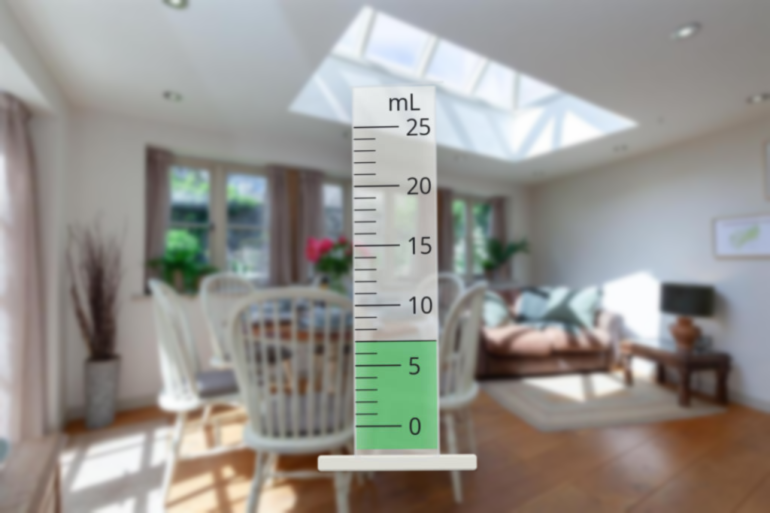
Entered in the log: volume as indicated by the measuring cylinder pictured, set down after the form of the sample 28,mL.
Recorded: 7,mL
